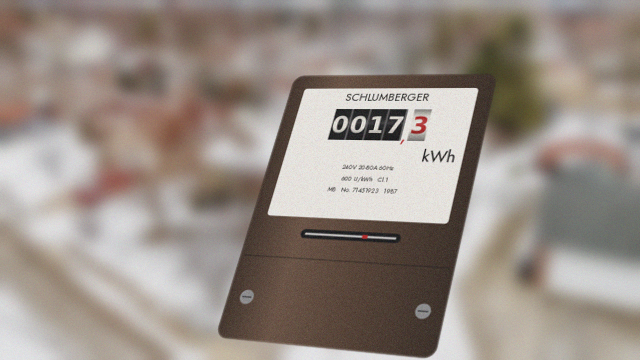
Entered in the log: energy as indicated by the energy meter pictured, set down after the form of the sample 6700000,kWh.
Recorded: 17.3,kWh
